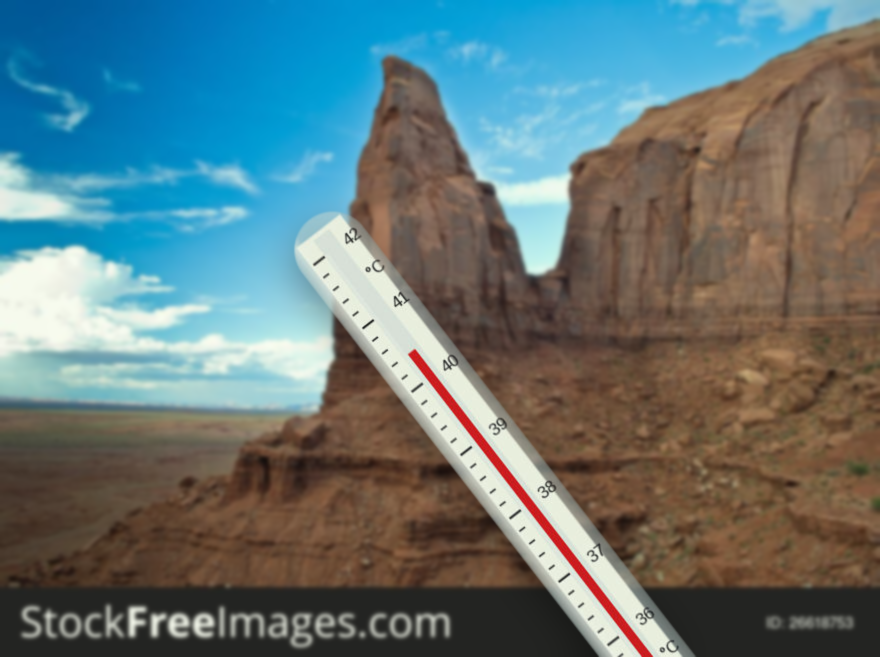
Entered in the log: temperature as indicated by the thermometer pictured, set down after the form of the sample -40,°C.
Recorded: 40.4,°C
